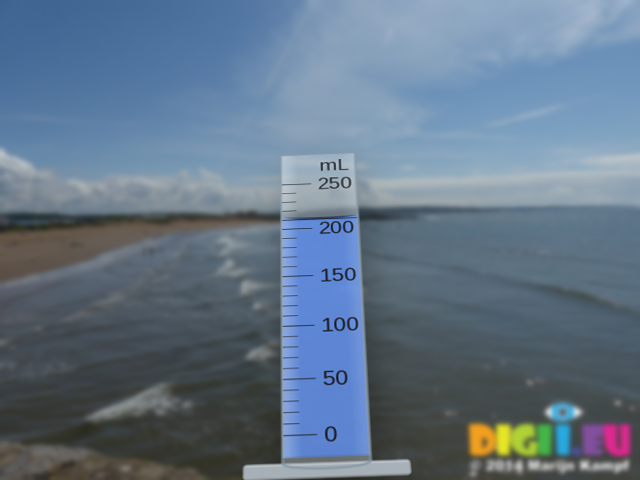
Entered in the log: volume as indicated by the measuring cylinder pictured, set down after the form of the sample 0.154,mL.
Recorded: 210,mL
